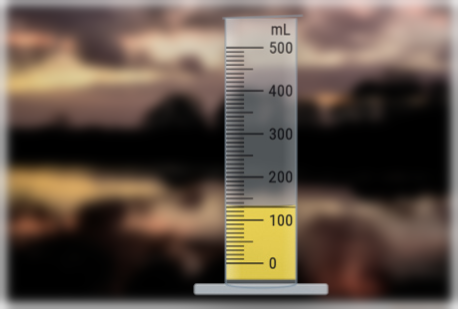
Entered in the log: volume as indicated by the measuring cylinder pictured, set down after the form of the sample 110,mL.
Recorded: 130,mL
